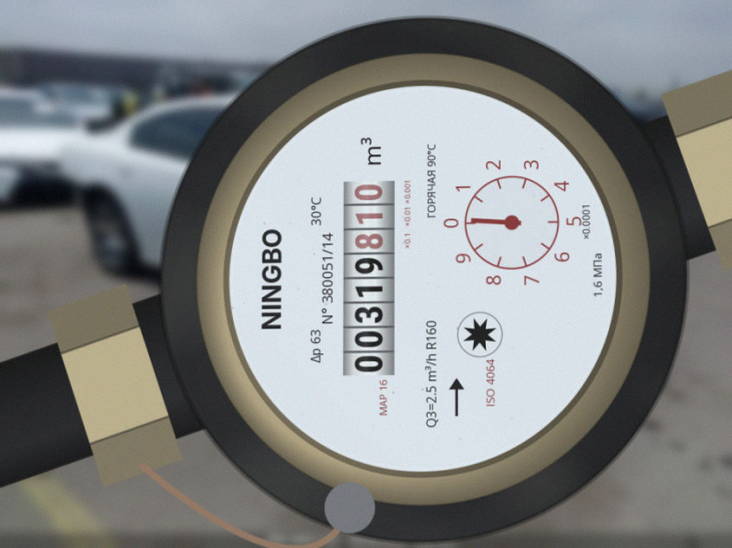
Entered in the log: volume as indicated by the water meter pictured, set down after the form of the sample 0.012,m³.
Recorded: 319.8100,m³
